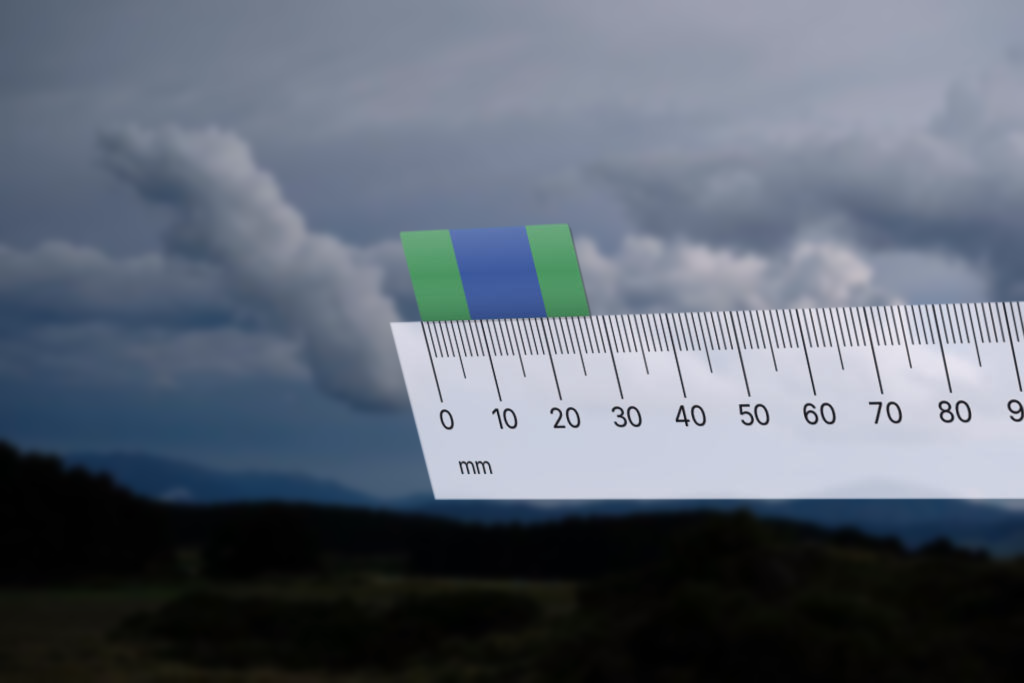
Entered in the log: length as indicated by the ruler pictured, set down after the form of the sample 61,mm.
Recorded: 28,mm
